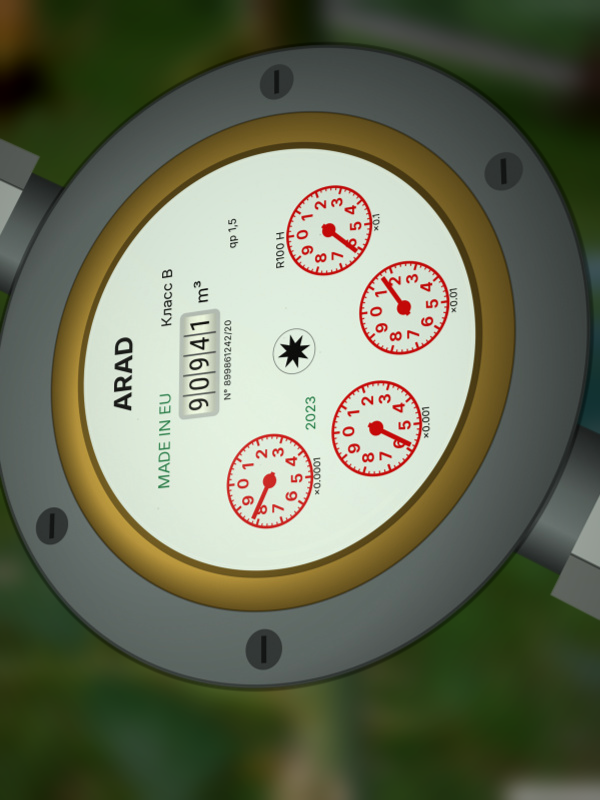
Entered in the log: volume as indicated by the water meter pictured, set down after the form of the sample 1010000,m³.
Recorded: 90941.6158,m³
